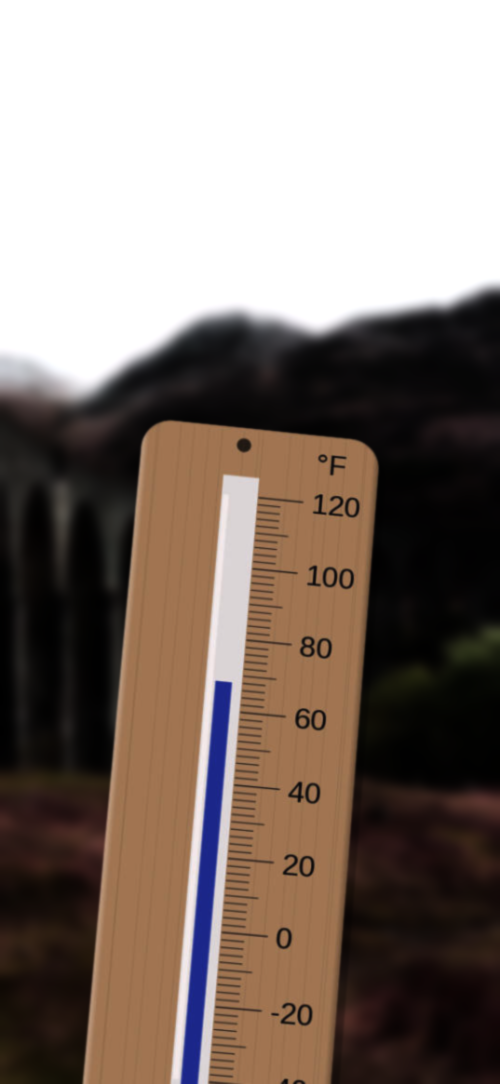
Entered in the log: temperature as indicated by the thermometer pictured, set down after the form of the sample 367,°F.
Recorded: 68,°F
